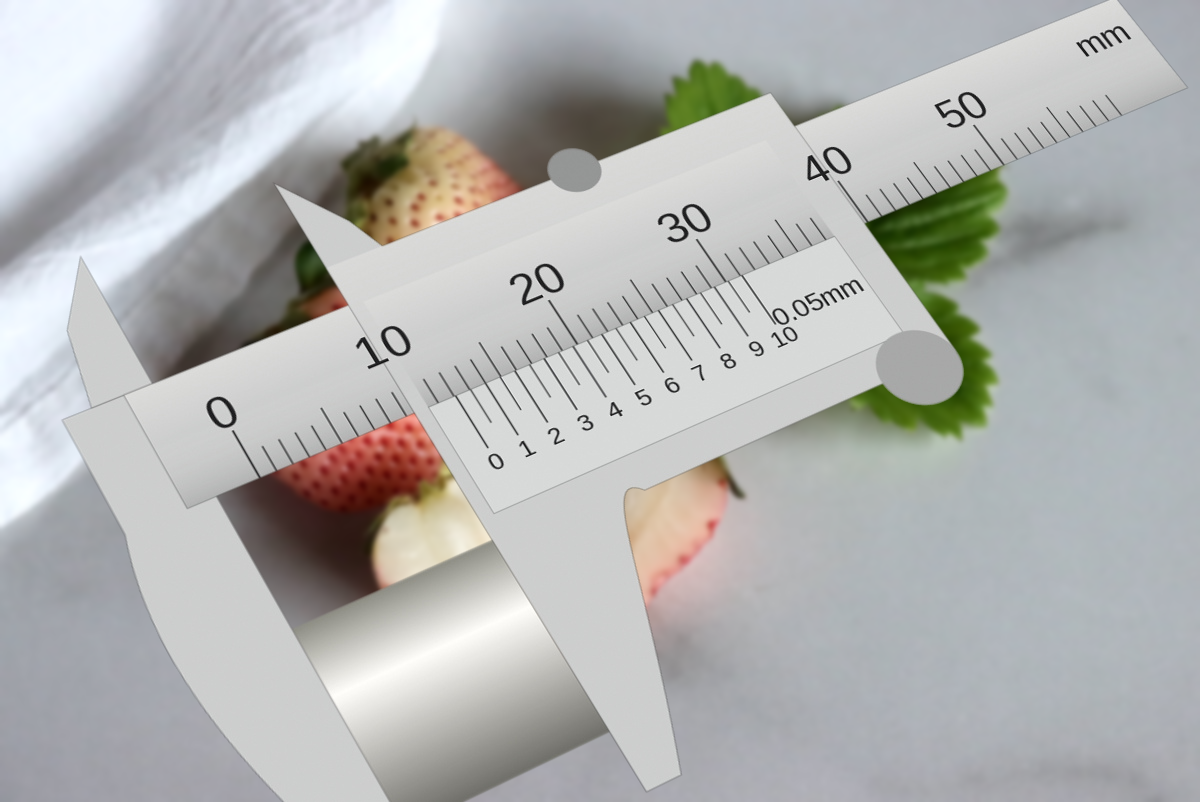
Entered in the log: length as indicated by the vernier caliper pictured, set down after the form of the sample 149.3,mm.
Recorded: 12.1,mm
